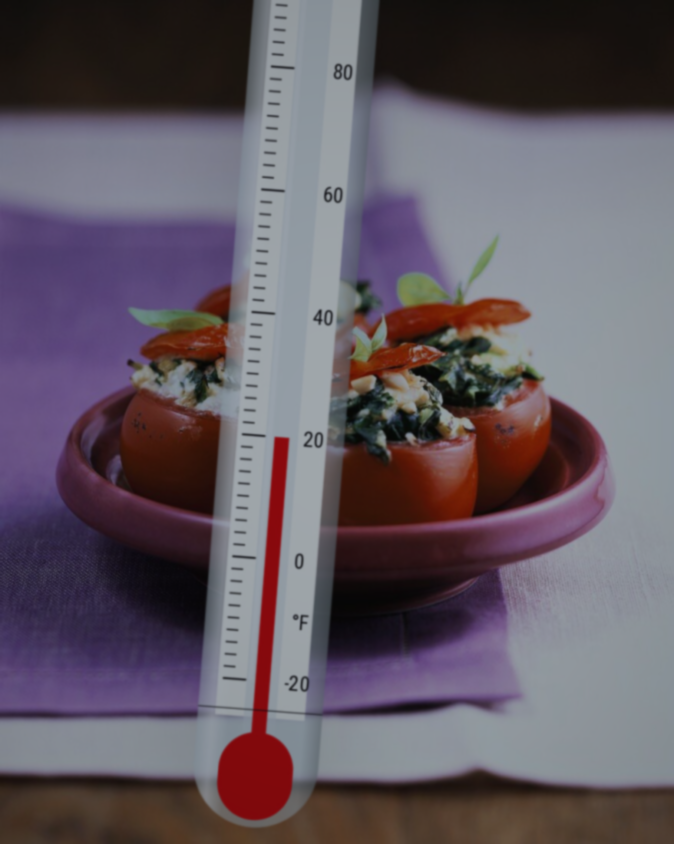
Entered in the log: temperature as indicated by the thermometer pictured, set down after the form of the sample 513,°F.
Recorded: 20,°F
